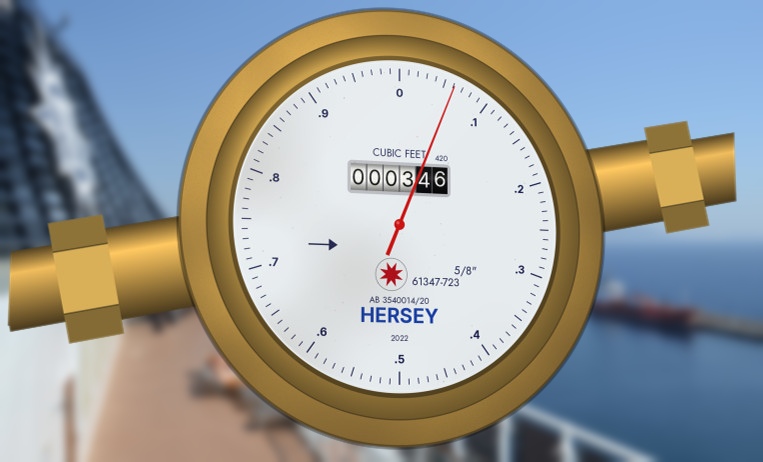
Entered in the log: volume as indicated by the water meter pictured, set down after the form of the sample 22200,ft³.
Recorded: 346.06,ft³
